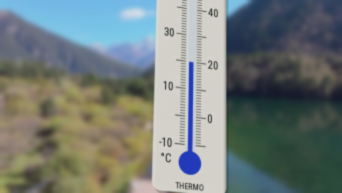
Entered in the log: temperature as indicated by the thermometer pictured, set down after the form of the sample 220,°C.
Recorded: 20,°C
